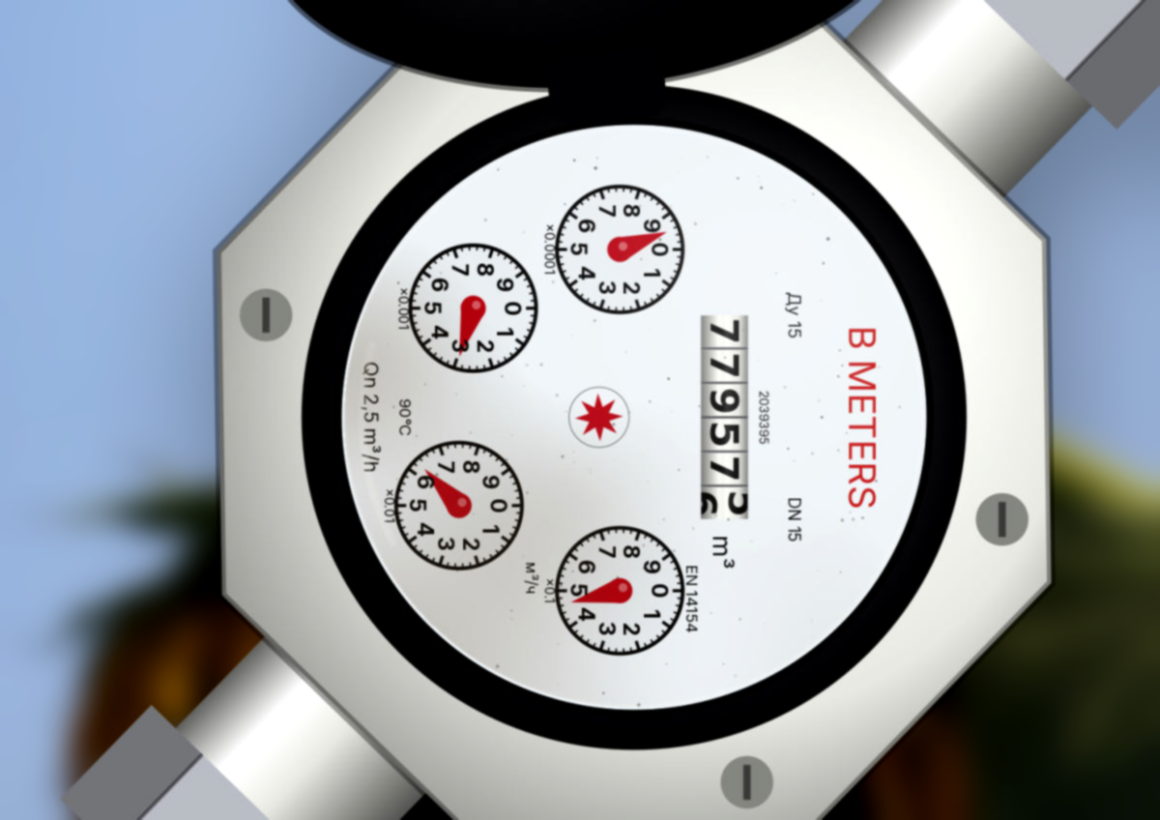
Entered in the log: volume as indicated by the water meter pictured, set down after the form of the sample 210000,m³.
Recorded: 779575.4629,m³
